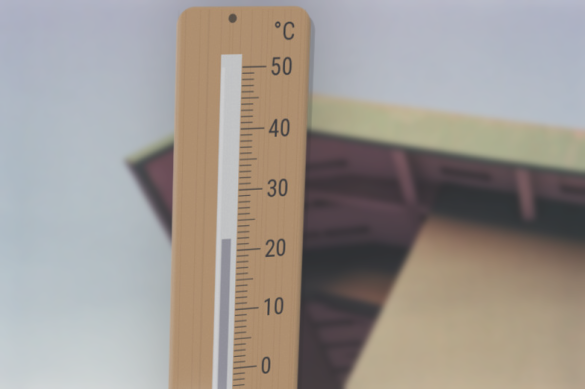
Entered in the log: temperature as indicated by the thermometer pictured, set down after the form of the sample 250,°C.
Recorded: 22,°C
